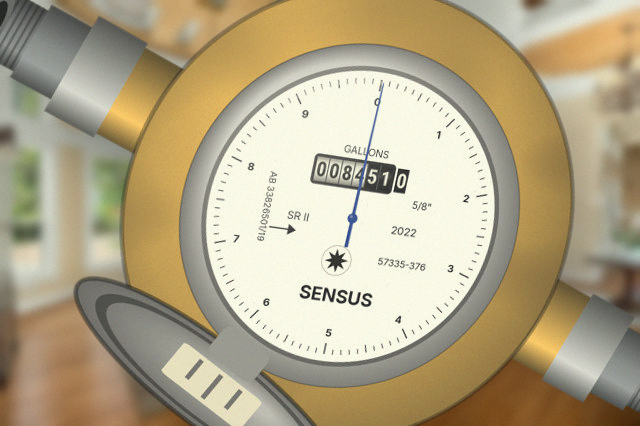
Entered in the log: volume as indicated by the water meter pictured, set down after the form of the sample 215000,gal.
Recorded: 84510.0,gal
